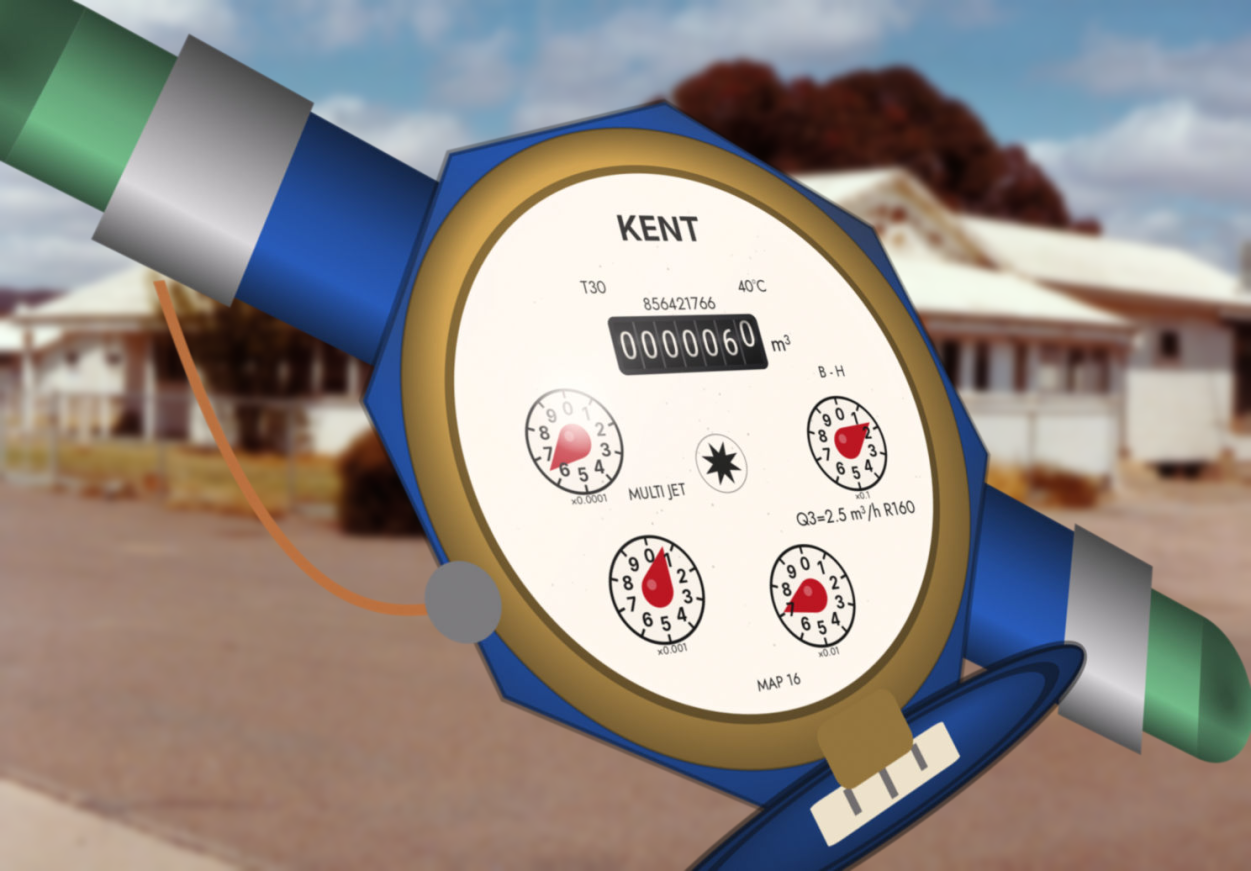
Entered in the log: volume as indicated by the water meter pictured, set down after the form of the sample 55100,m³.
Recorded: 60.1706,m³
